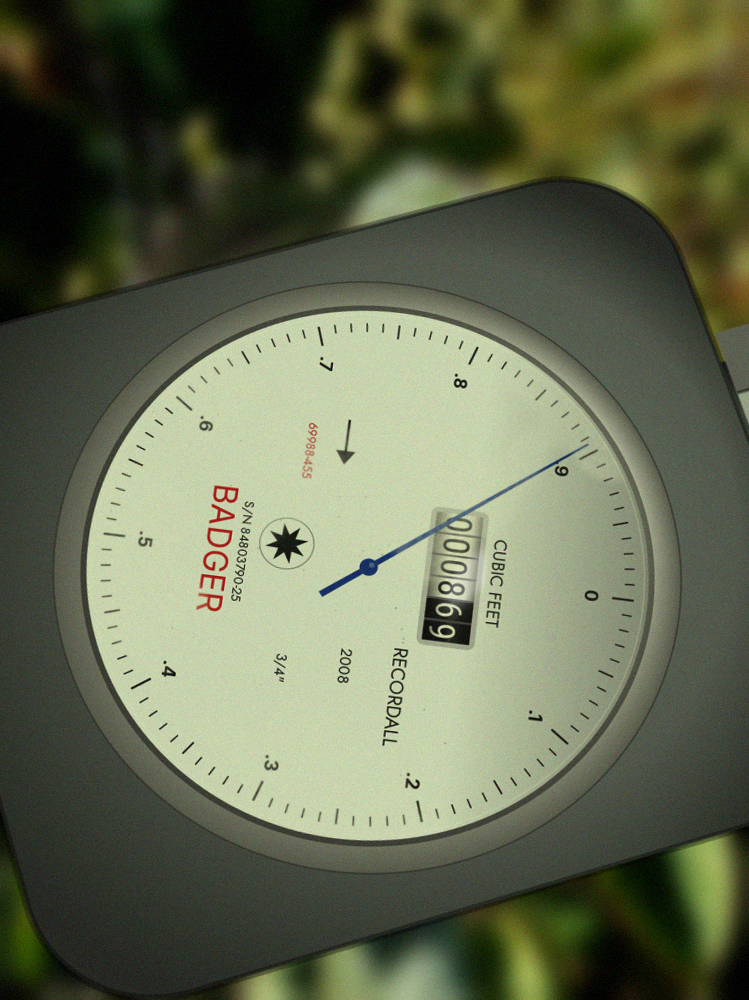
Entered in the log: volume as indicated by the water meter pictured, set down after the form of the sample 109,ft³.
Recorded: 868.89,ft³
